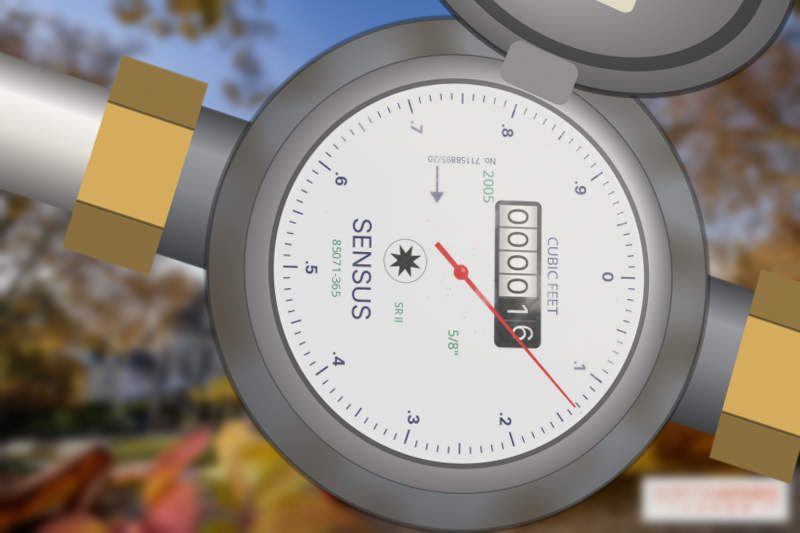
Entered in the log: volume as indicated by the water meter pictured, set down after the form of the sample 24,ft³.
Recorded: 16.13,ft³
